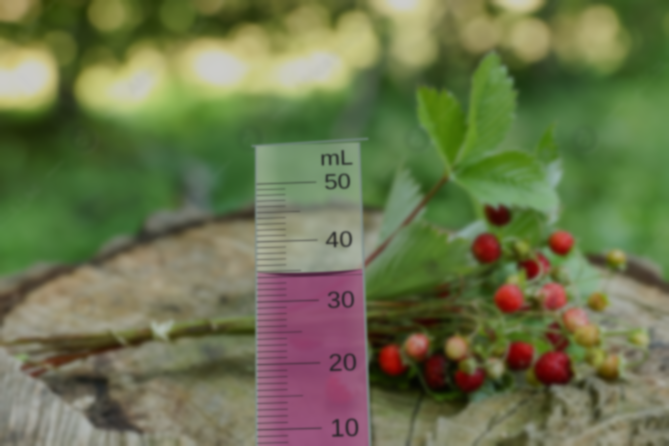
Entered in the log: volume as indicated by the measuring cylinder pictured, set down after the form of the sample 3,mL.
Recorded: 34,mL
